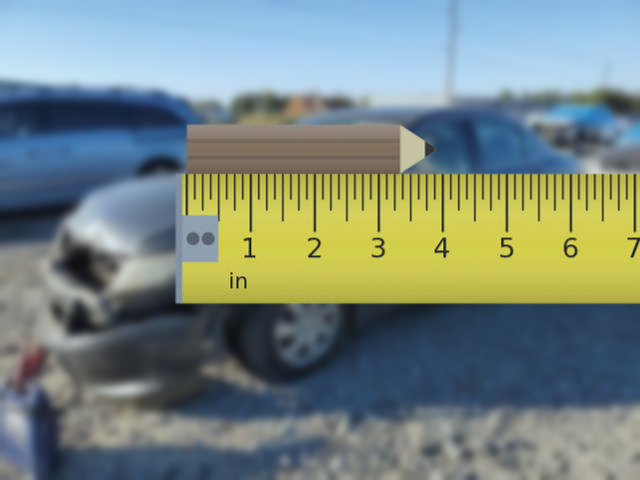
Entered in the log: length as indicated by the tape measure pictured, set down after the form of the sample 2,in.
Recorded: 3.875,in
